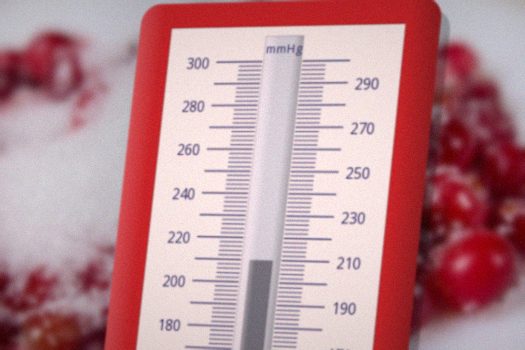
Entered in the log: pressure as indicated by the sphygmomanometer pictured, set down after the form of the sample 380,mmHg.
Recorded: 210,mmHg
